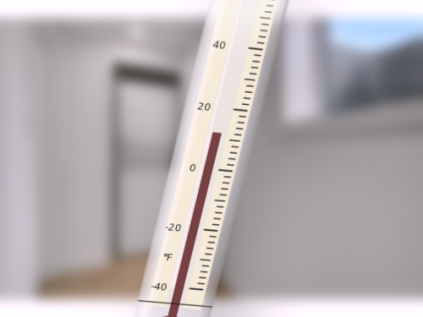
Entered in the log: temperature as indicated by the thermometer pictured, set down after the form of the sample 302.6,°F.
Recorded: 12,°F
